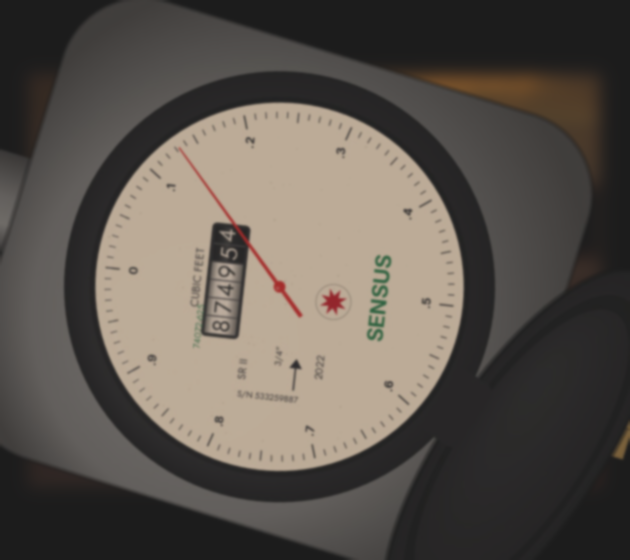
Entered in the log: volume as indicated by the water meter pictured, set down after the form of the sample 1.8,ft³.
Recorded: 874954.13,ft³
